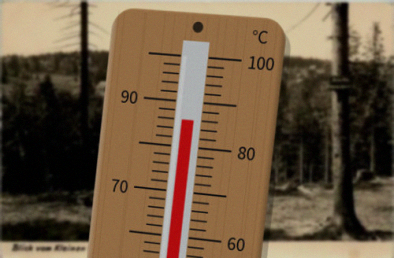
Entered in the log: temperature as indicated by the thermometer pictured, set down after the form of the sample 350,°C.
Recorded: 86,°C
